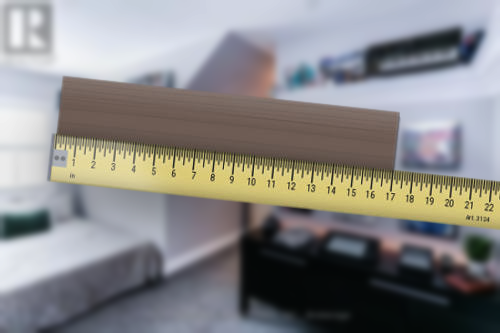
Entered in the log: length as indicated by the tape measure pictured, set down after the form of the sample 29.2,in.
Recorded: 17,in
